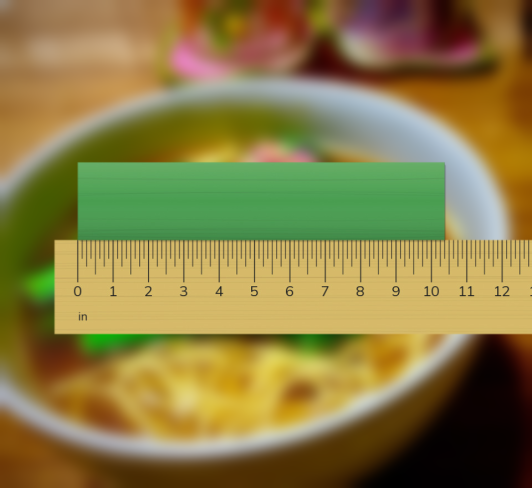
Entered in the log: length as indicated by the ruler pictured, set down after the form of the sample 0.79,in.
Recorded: 10.375,in
